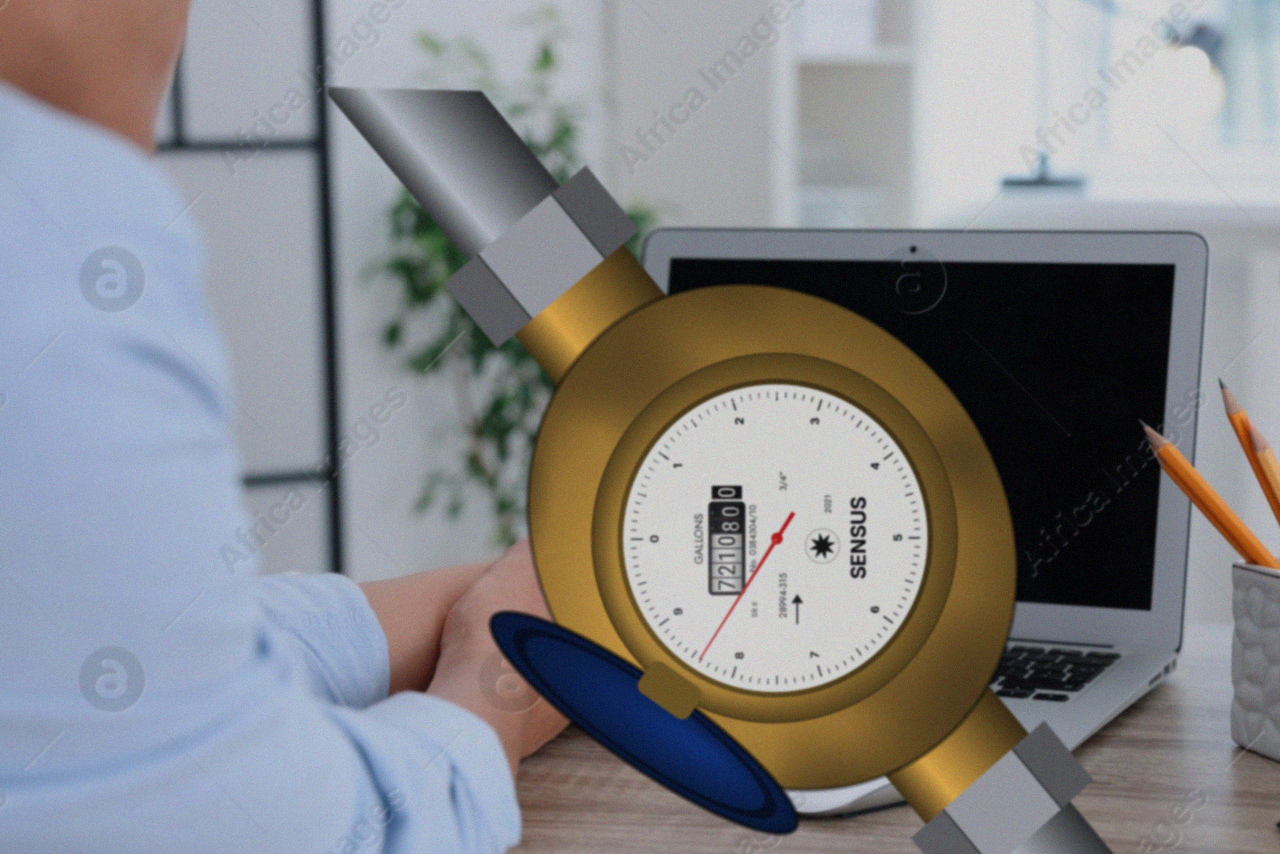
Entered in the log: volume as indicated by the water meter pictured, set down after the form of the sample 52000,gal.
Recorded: 7210798.4,gal
